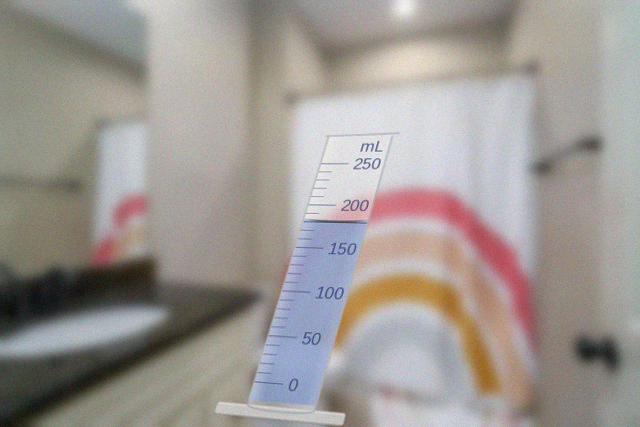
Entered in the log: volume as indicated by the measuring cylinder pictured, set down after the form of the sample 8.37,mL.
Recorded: 180,mL
